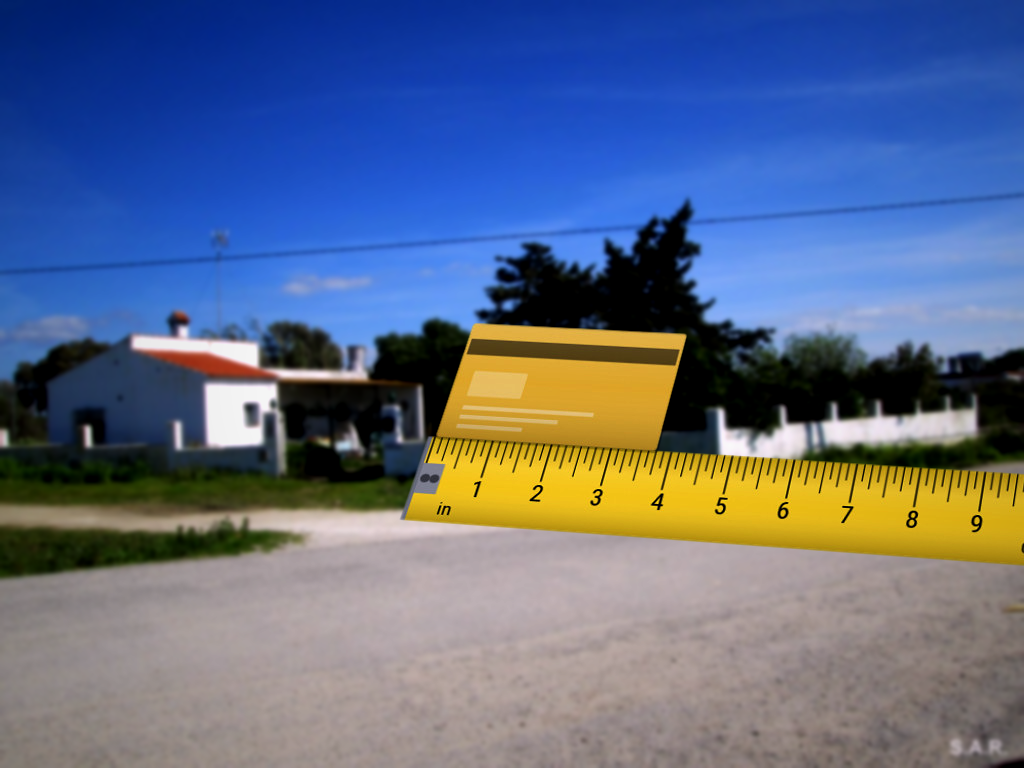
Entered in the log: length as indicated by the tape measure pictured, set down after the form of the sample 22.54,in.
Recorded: 3.75,in
